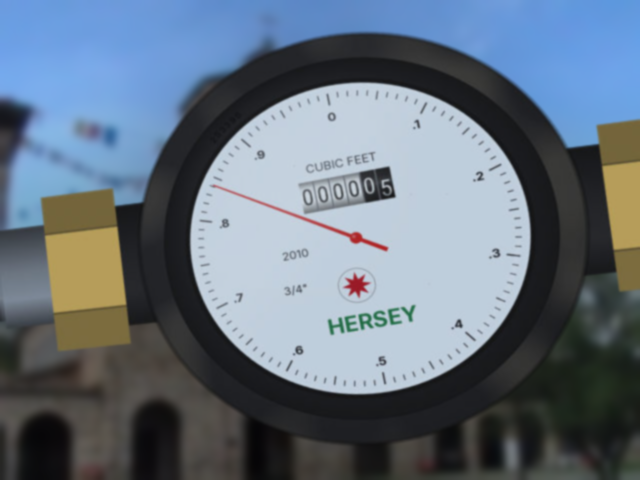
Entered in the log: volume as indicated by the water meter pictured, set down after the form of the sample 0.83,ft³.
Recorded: 4.84,ft³
